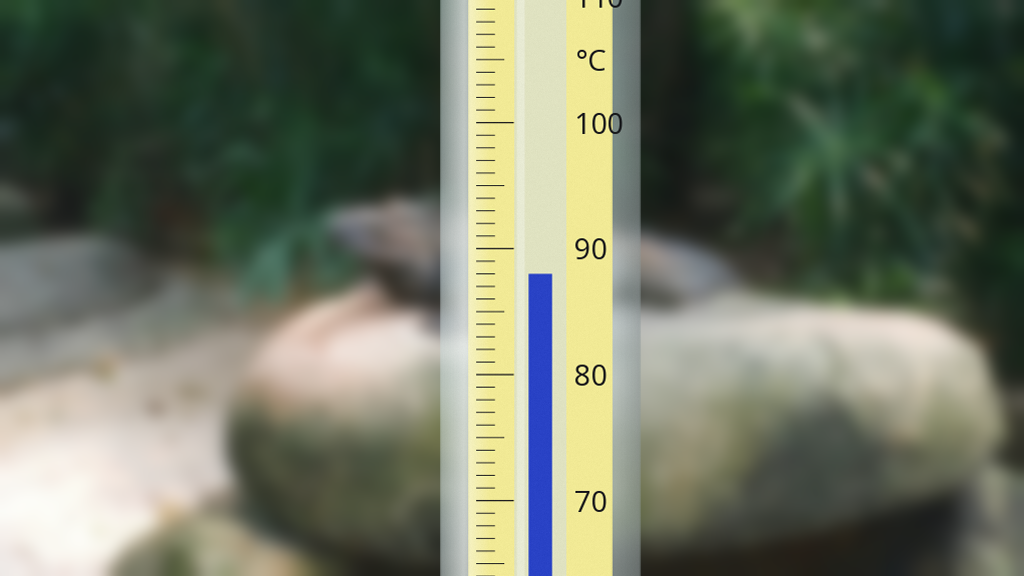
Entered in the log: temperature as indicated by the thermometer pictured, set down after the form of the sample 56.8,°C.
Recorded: 88,°C
